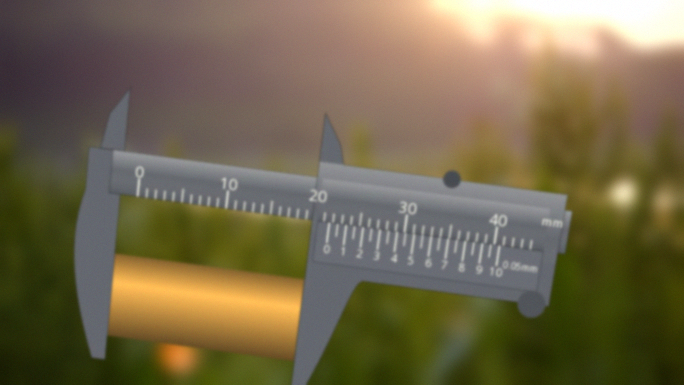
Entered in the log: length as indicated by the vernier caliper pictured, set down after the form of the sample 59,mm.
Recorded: 21.6,mm
